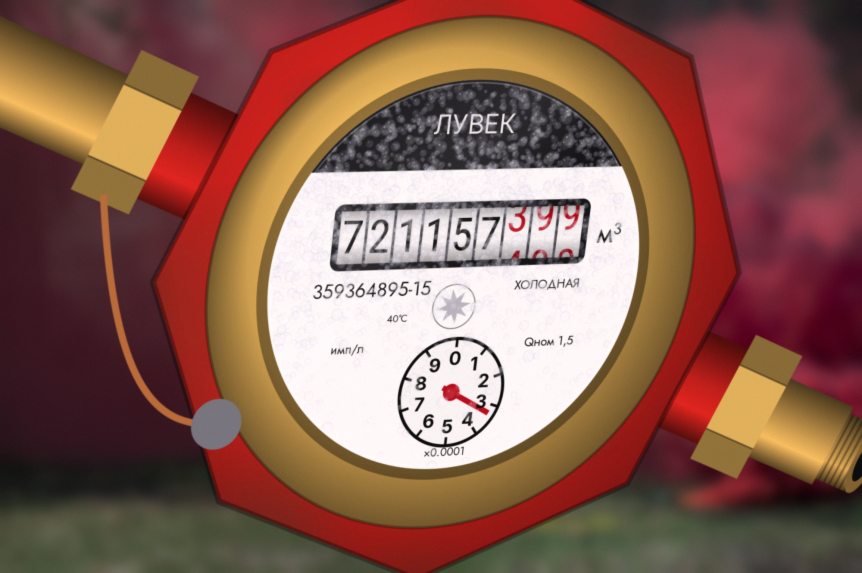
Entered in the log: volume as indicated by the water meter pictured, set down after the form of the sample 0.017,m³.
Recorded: 721157.3993,m³
